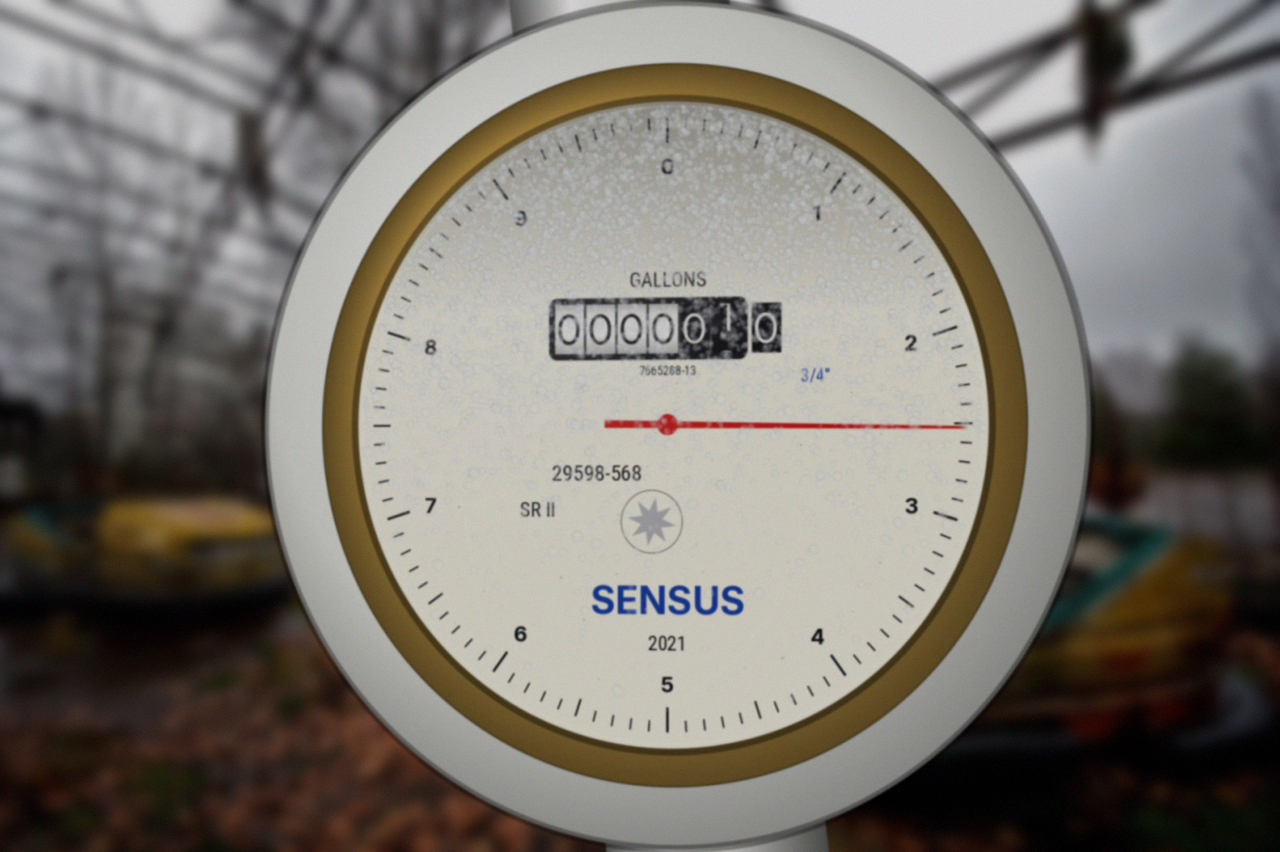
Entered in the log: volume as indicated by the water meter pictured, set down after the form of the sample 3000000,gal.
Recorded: 12.5,gal
